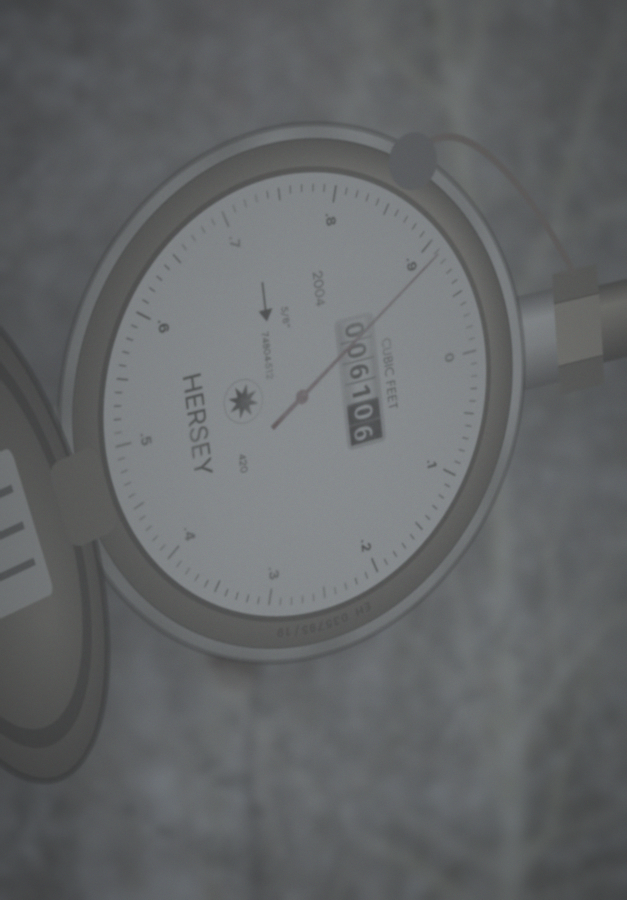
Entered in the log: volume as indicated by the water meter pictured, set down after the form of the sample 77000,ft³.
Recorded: 6105.91,ft³
